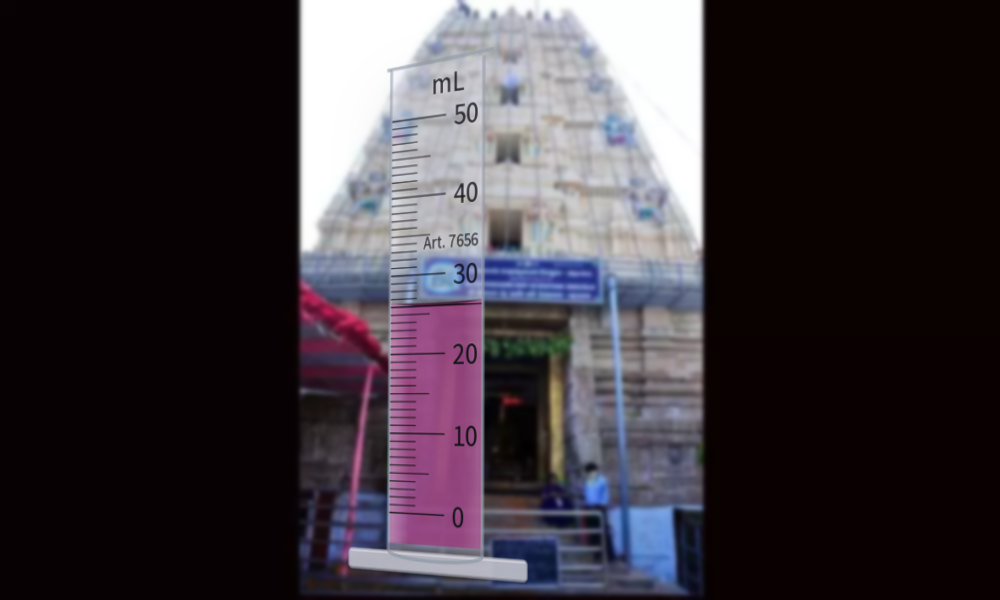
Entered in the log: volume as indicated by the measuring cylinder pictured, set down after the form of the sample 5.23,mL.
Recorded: 26,mL
